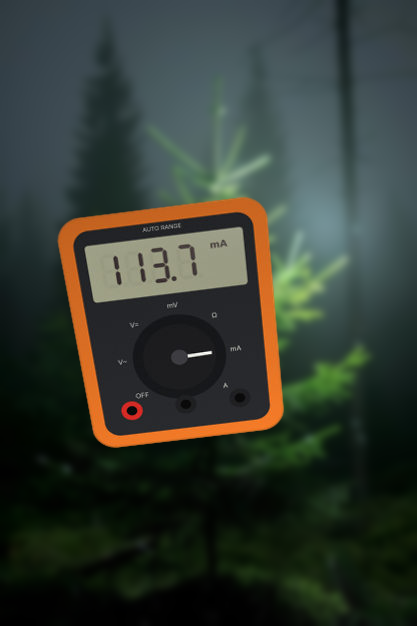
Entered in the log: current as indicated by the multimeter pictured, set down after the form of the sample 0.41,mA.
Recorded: 113.7,mA
